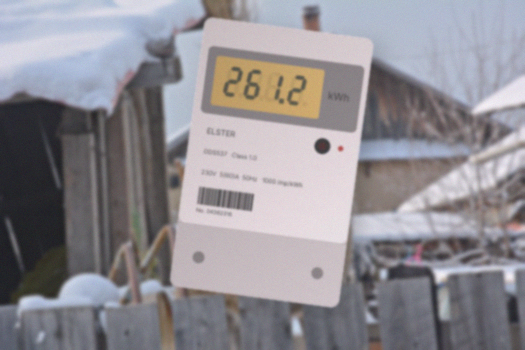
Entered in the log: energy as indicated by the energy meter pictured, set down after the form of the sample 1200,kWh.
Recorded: 261.2,kWh
